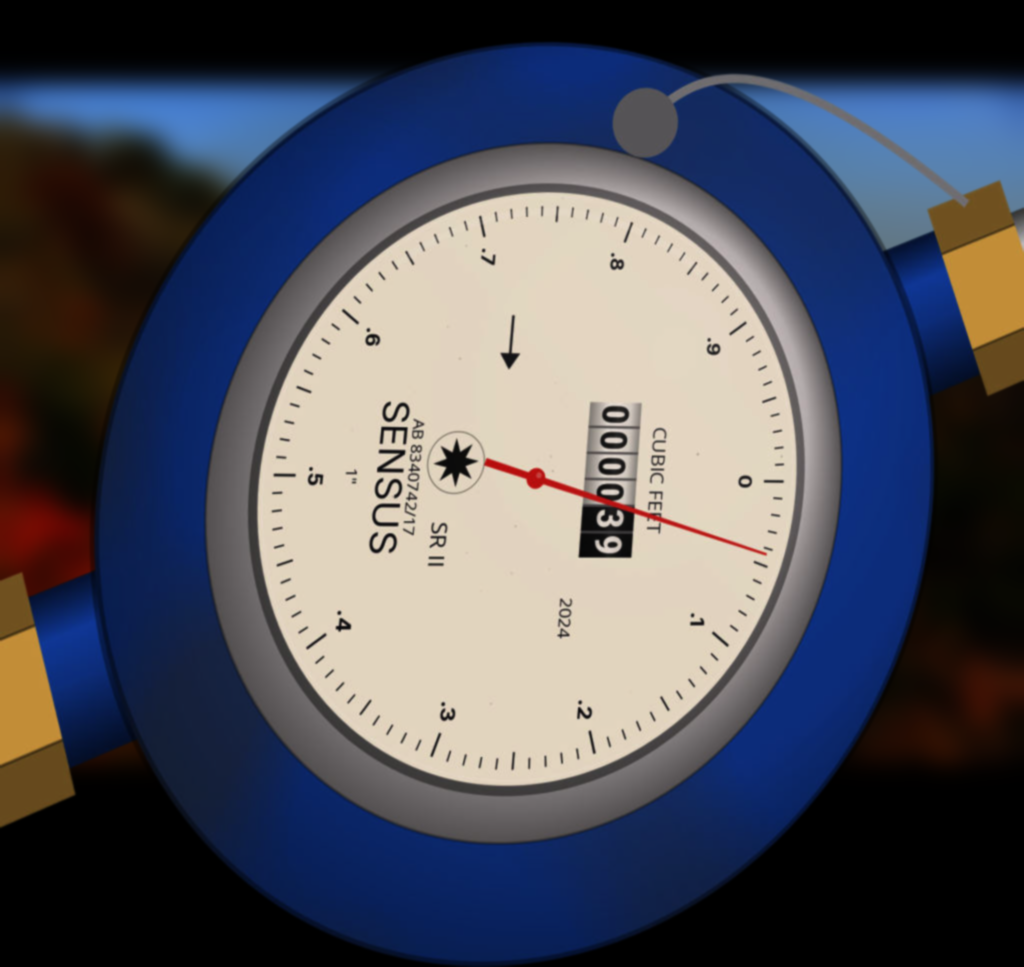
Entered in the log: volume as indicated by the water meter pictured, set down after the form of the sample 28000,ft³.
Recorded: 39.04,ft³
